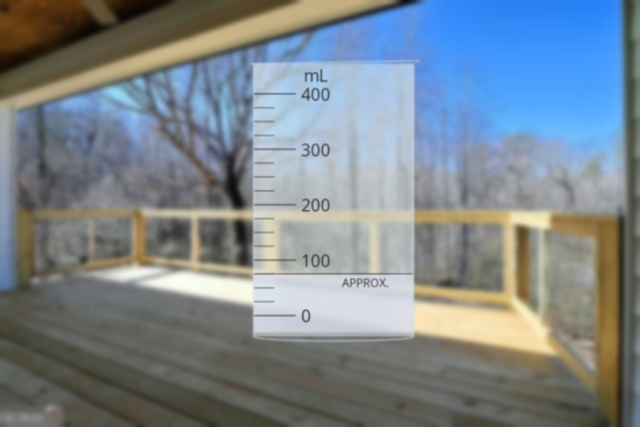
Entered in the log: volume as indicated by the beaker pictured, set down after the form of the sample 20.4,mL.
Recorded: 75,mL
